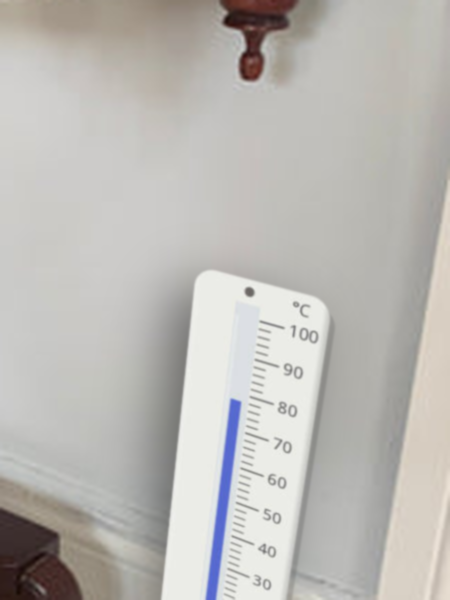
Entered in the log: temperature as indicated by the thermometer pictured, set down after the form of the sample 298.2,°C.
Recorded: 78,°C
